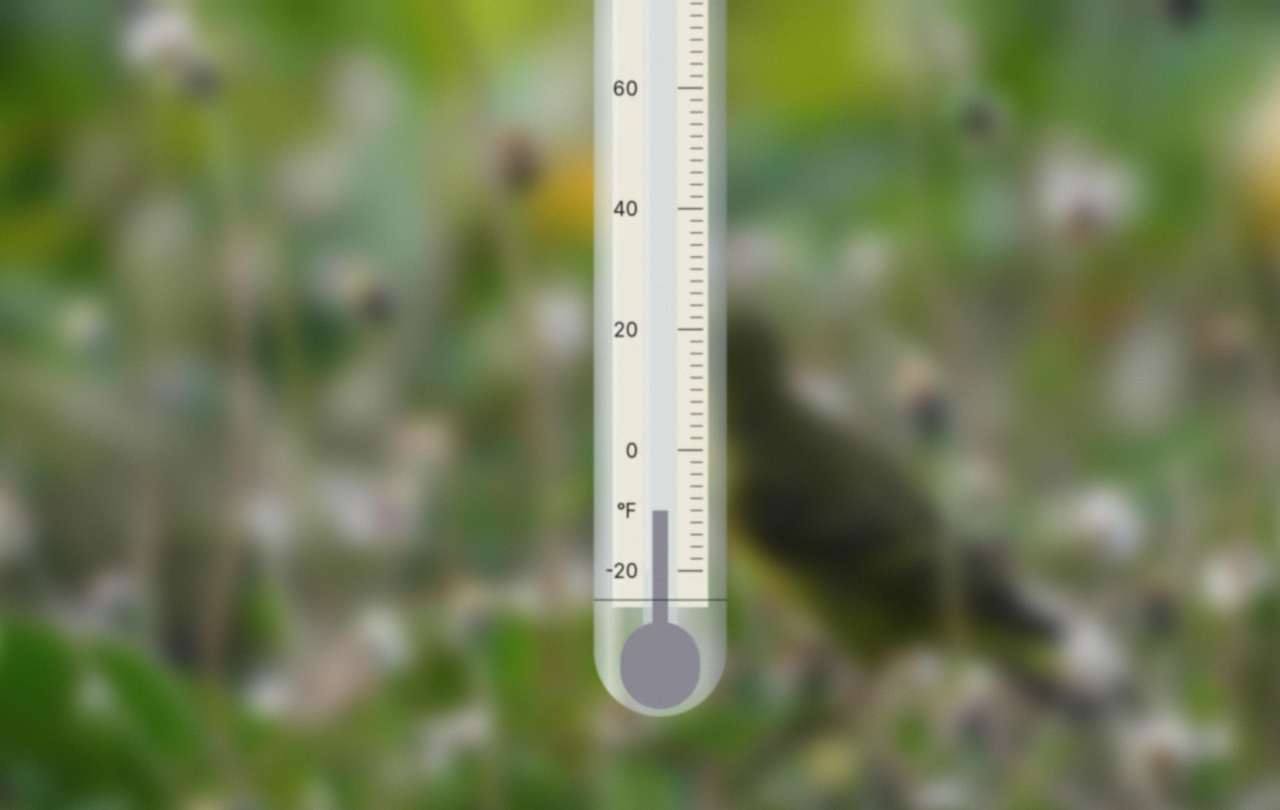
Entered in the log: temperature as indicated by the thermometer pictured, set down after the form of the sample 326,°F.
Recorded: -10,°F
